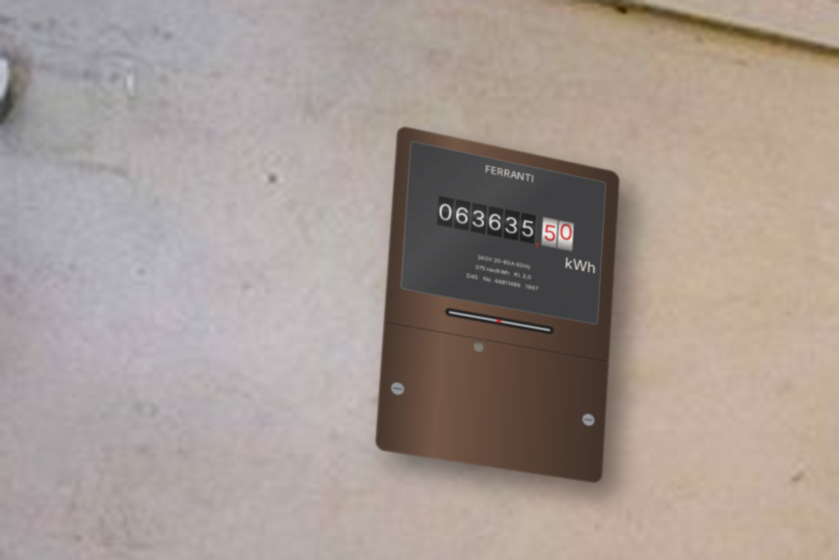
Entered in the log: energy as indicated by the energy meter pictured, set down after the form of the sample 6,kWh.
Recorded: 63635.50,kWh
